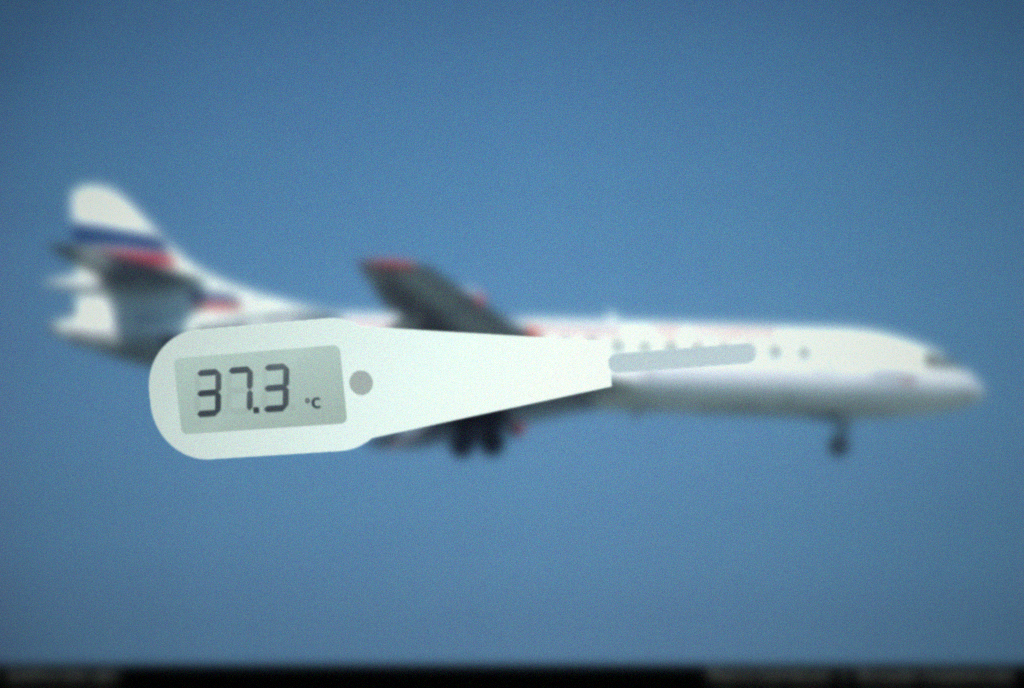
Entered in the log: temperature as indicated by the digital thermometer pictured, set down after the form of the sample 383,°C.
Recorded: 37.3,°C
